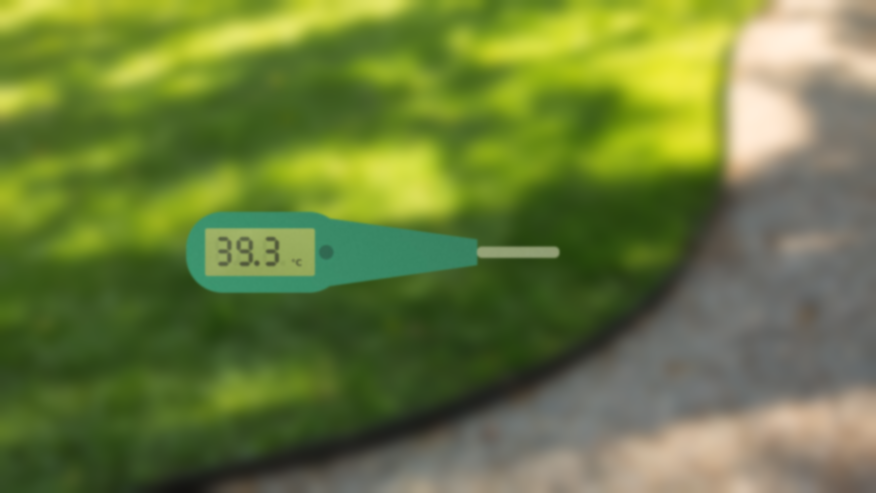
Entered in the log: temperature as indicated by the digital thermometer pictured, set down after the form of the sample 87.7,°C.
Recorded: 39.3,°C
